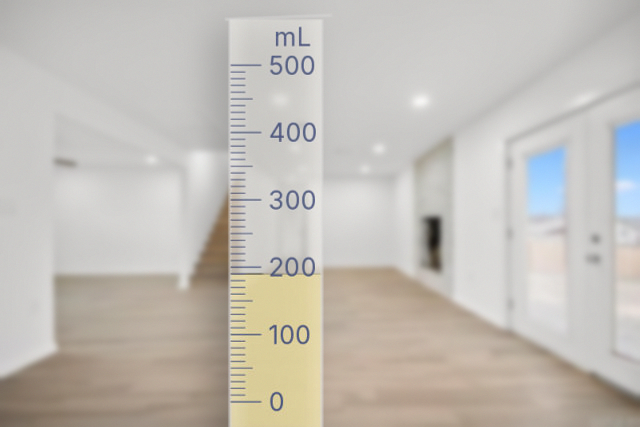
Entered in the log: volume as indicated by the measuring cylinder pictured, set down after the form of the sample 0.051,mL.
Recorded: 190,mL
